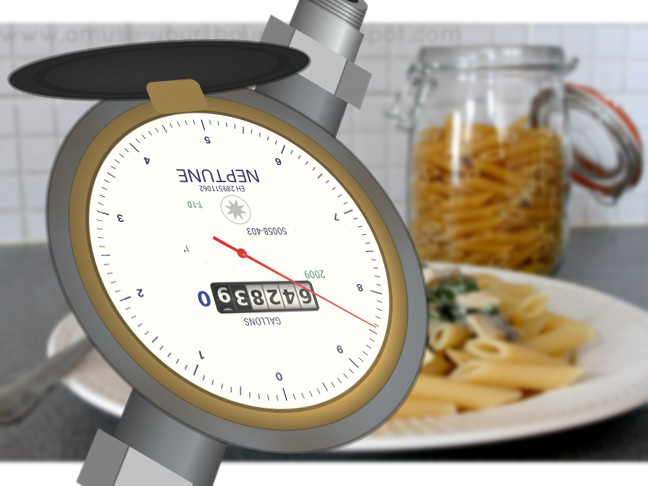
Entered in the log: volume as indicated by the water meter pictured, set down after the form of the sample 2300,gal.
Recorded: 6428388.4,gal
